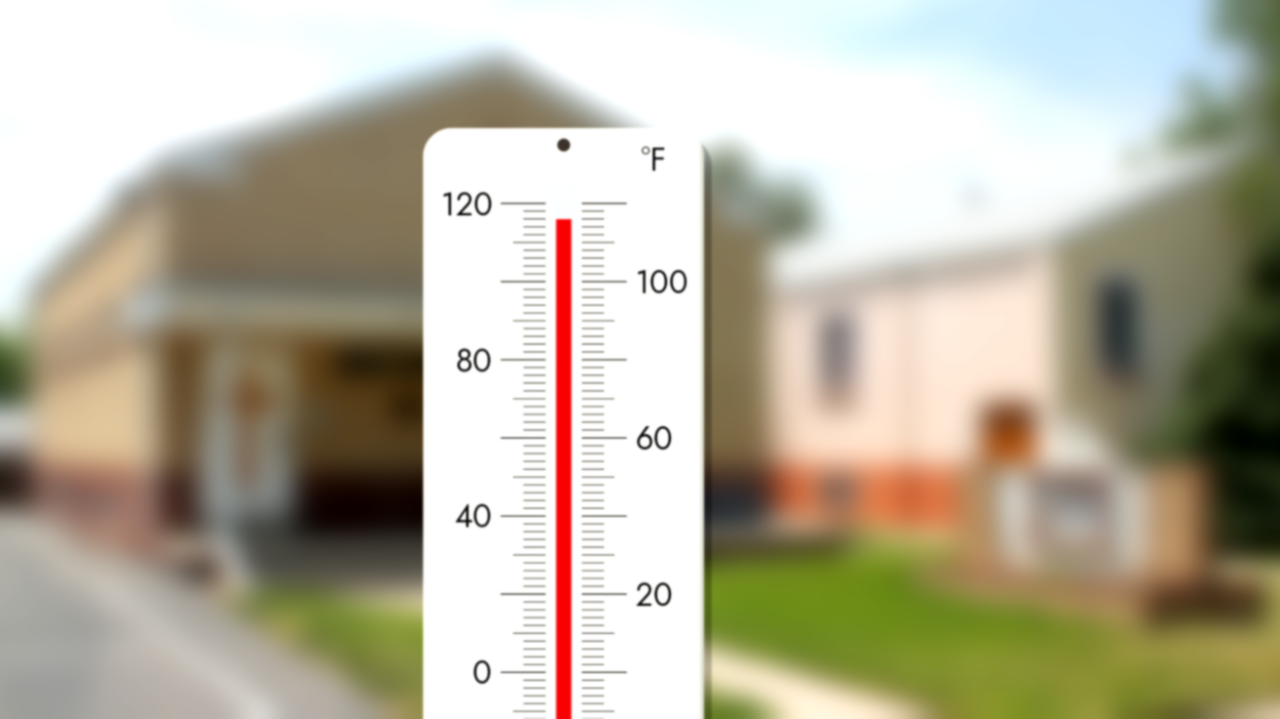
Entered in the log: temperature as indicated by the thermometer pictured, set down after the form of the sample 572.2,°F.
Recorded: 116,°F
